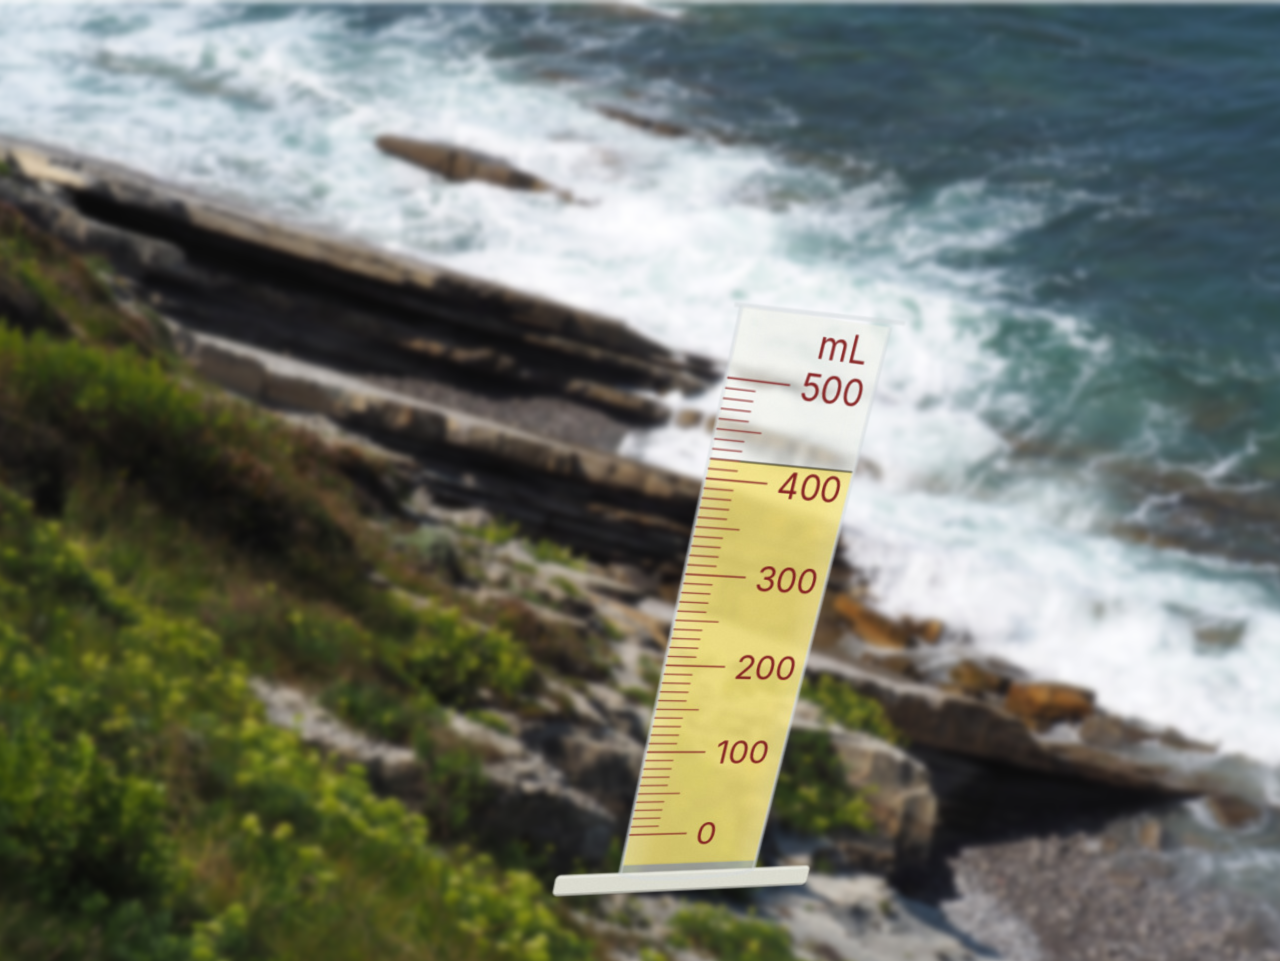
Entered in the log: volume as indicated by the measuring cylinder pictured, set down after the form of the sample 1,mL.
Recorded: 420,mL
